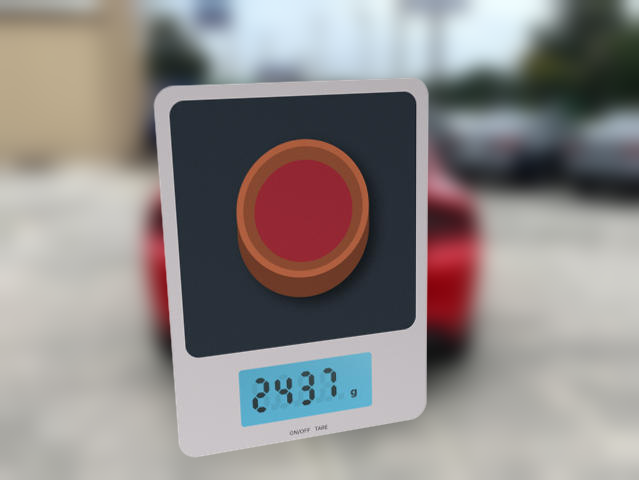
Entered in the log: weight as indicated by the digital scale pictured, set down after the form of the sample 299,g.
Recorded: 2437,g
